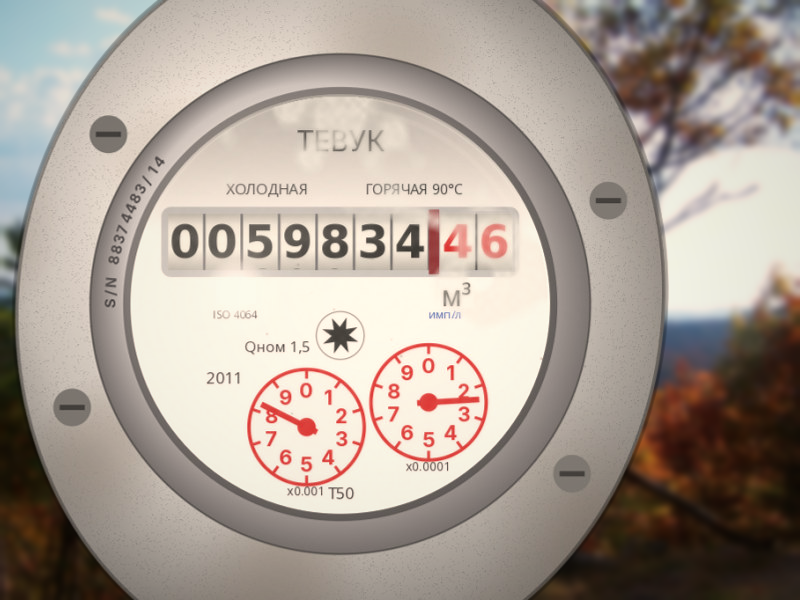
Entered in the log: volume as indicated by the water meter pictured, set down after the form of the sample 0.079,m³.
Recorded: 59834.4682,m³
